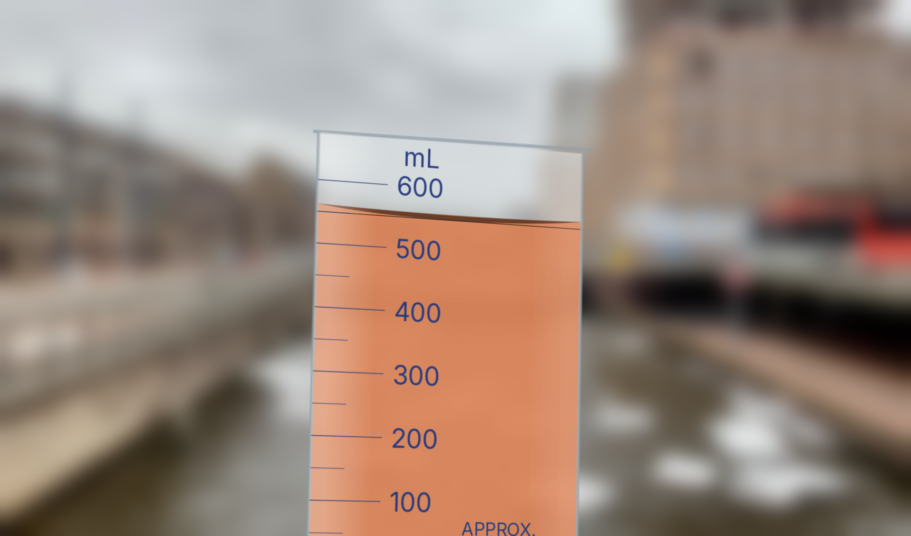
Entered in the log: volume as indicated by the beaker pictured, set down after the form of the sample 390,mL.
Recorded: 550,mL
